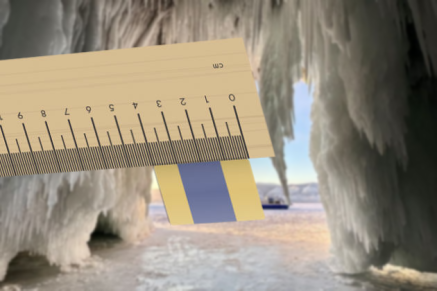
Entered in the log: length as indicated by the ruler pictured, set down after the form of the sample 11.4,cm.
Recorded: 4,cm
